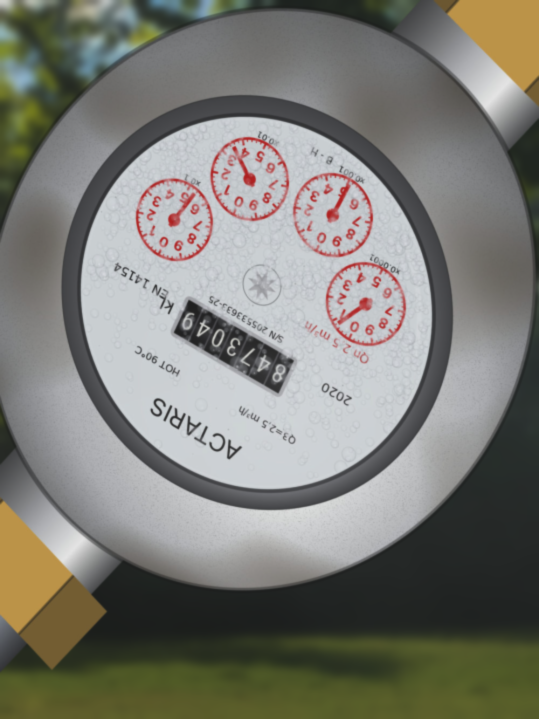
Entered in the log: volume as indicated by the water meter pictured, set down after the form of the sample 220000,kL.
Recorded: 8473049.5350,kL
